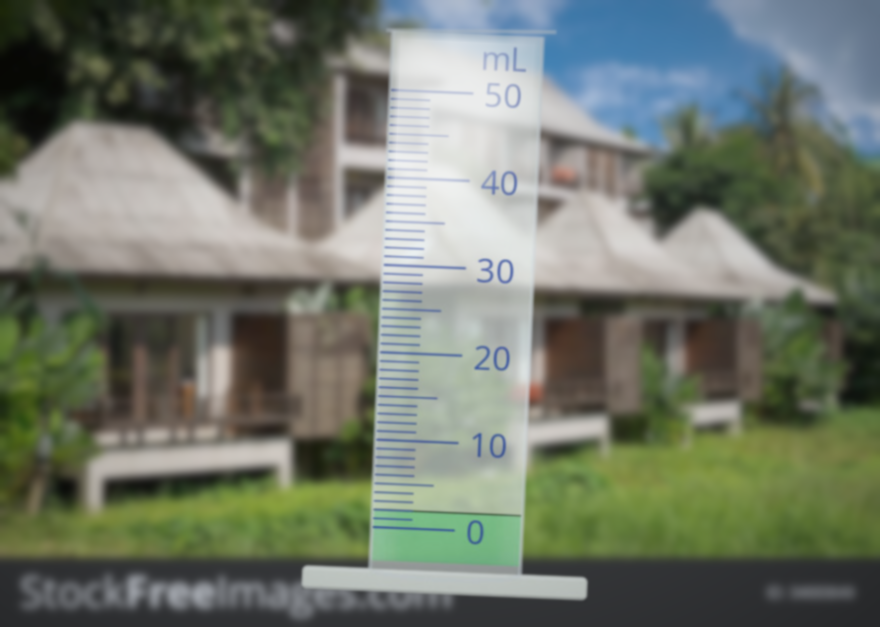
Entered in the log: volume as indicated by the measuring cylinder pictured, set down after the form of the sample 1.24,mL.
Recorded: 2,mL
